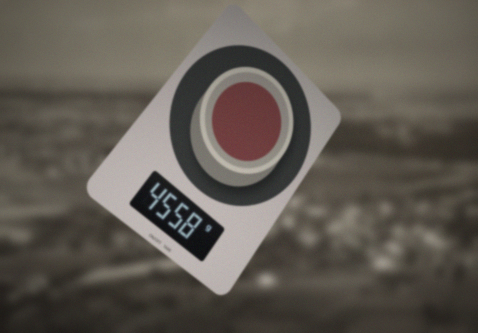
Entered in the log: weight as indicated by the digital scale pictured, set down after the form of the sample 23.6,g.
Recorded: 4558,g
